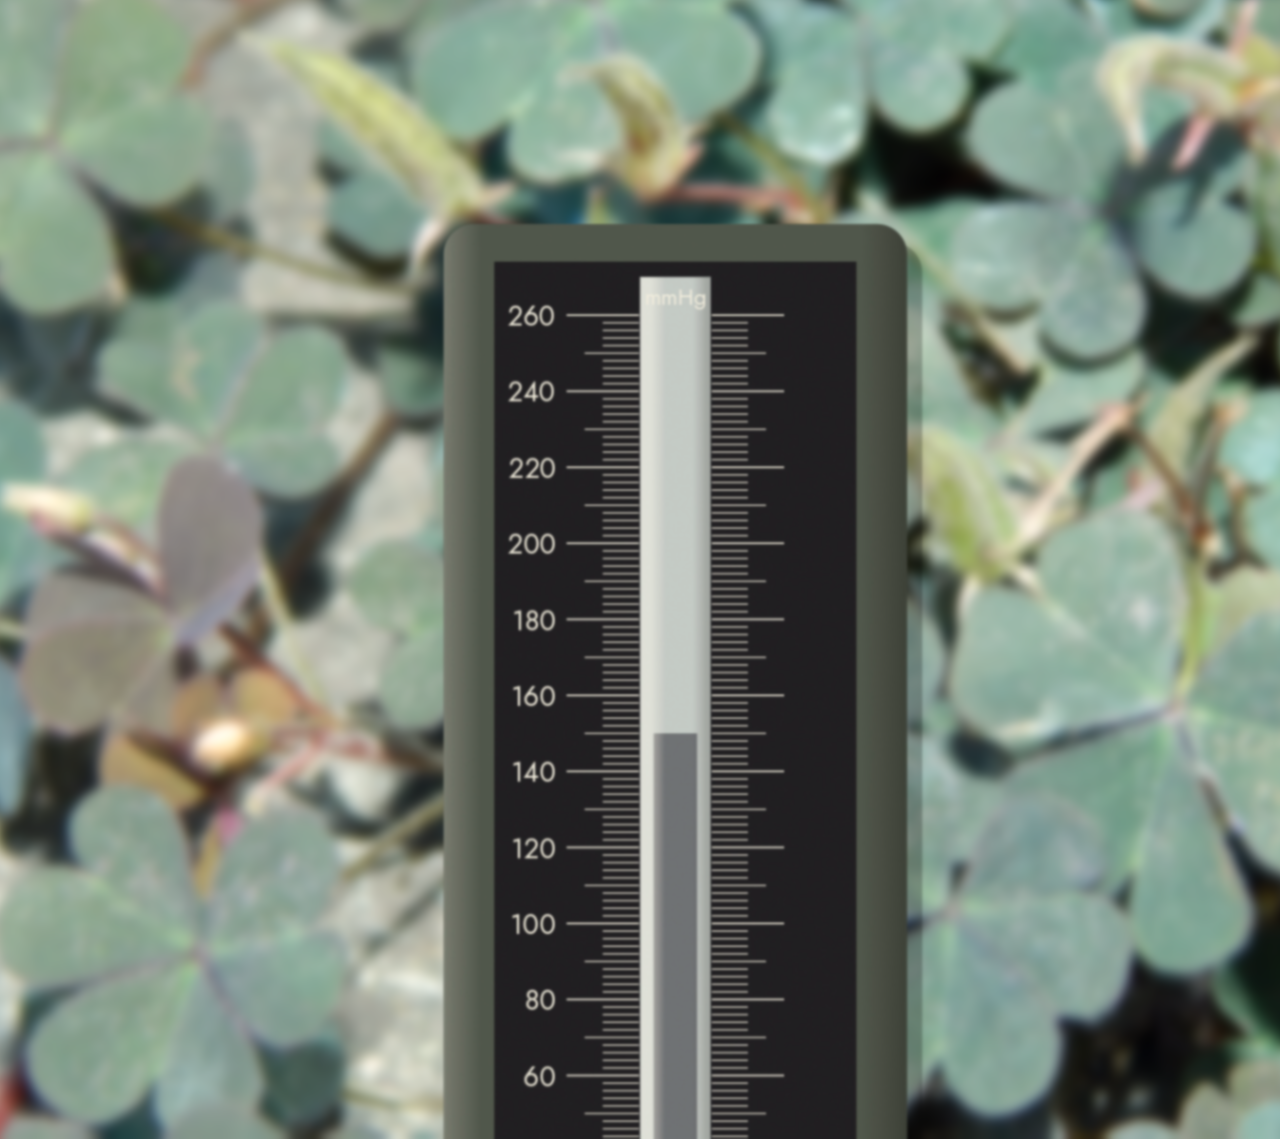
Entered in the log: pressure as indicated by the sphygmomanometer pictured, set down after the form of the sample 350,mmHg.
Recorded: 150,mmHg
